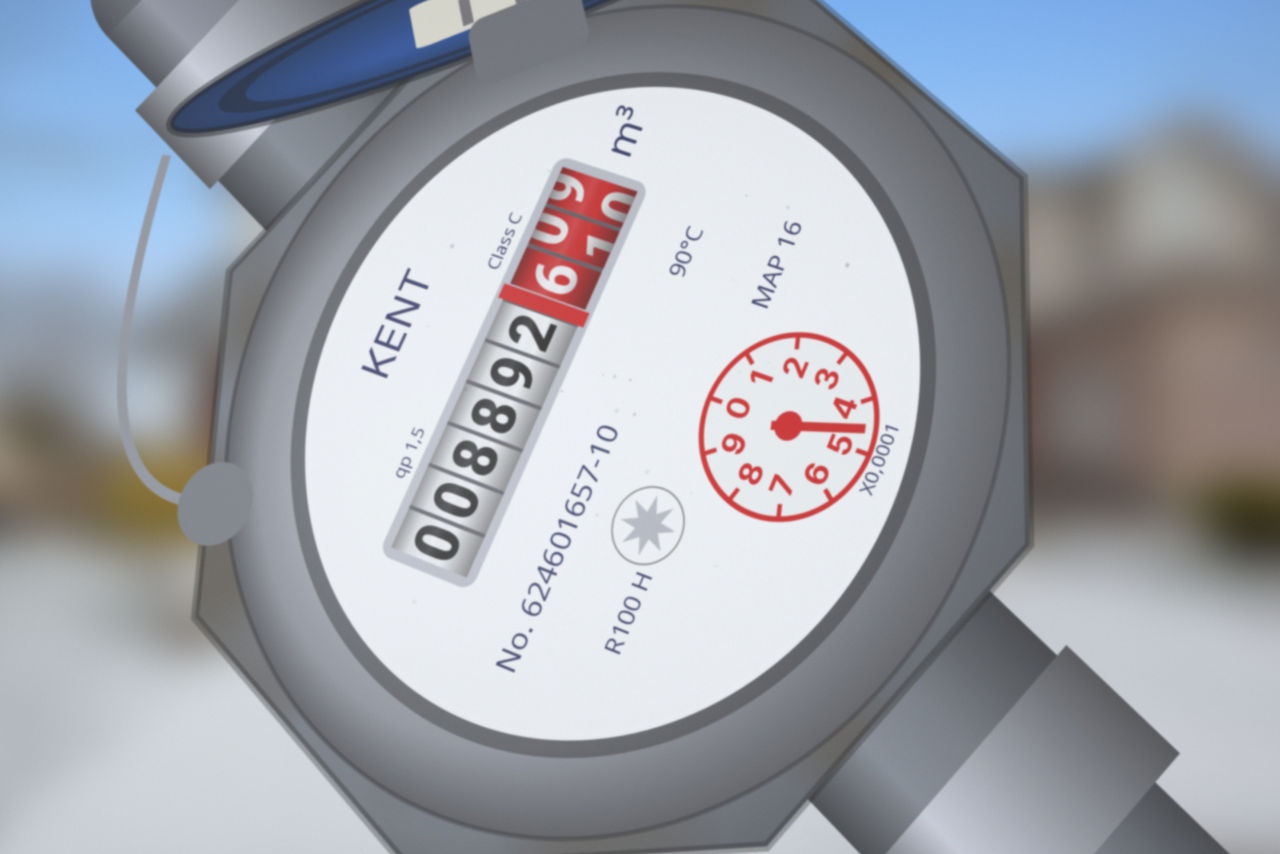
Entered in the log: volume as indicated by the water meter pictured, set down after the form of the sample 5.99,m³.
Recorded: 8892.6094,m³
